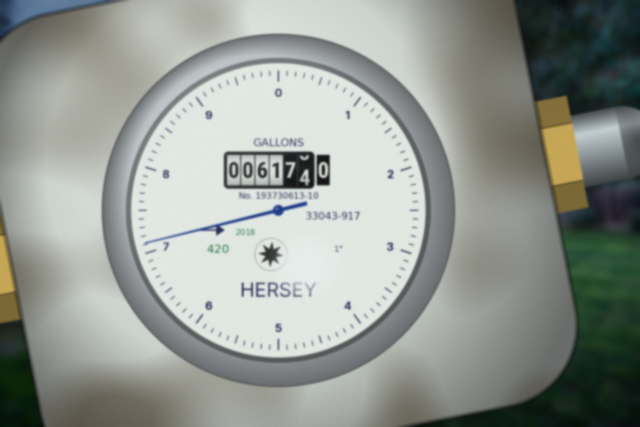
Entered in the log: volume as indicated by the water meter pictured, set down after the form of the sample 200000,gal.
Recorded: 61737.1,gal
